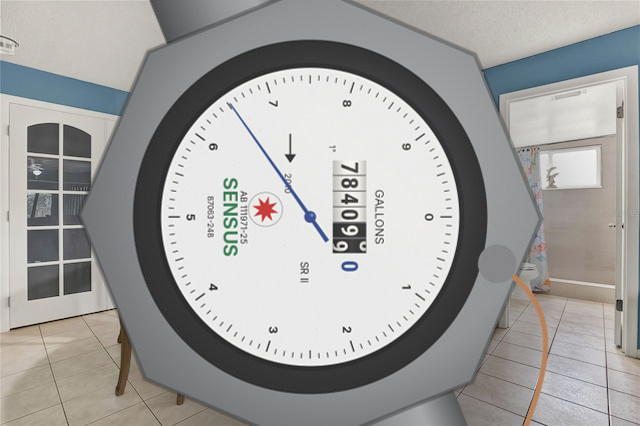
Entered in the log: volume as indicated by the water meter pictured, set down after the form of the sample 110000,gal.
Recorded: 7840986.5,gal
